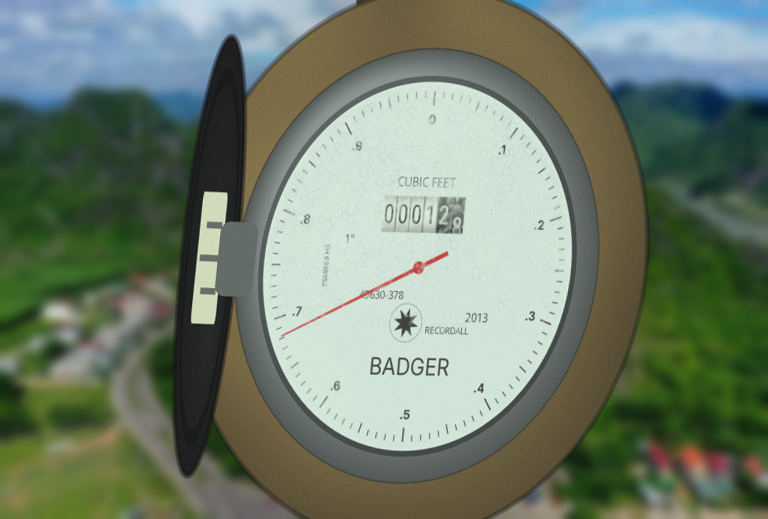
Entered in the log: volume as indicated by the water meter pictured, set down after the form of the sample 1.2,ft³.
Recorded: 127.68,ft³
